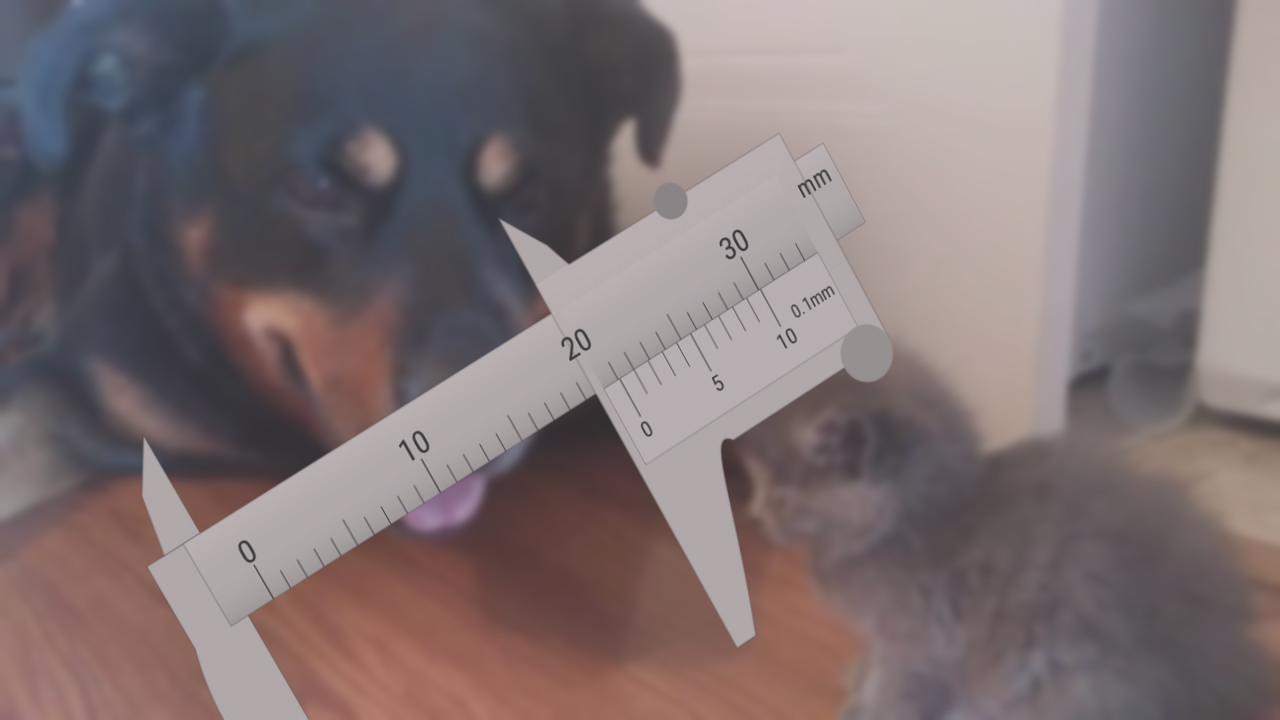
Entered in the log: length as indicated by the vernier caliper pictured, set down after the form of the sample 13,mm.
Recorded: 21.1,mm
